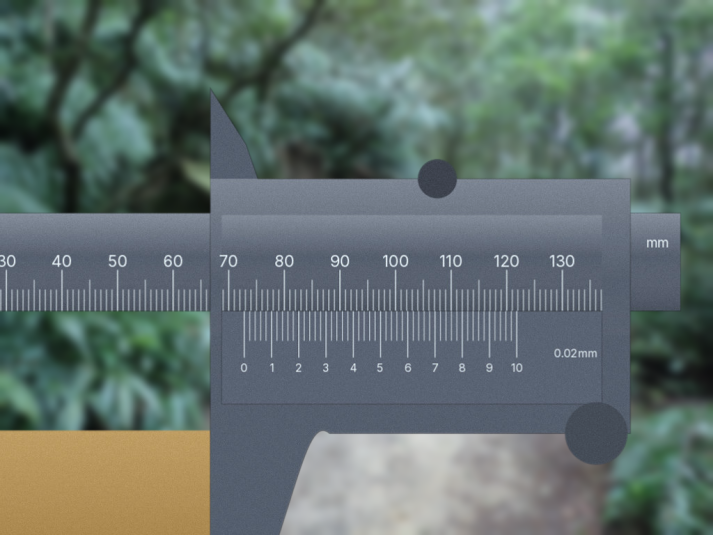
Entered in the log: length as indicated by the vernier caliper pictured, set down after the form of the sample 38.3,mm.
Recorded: 72.8,mm
